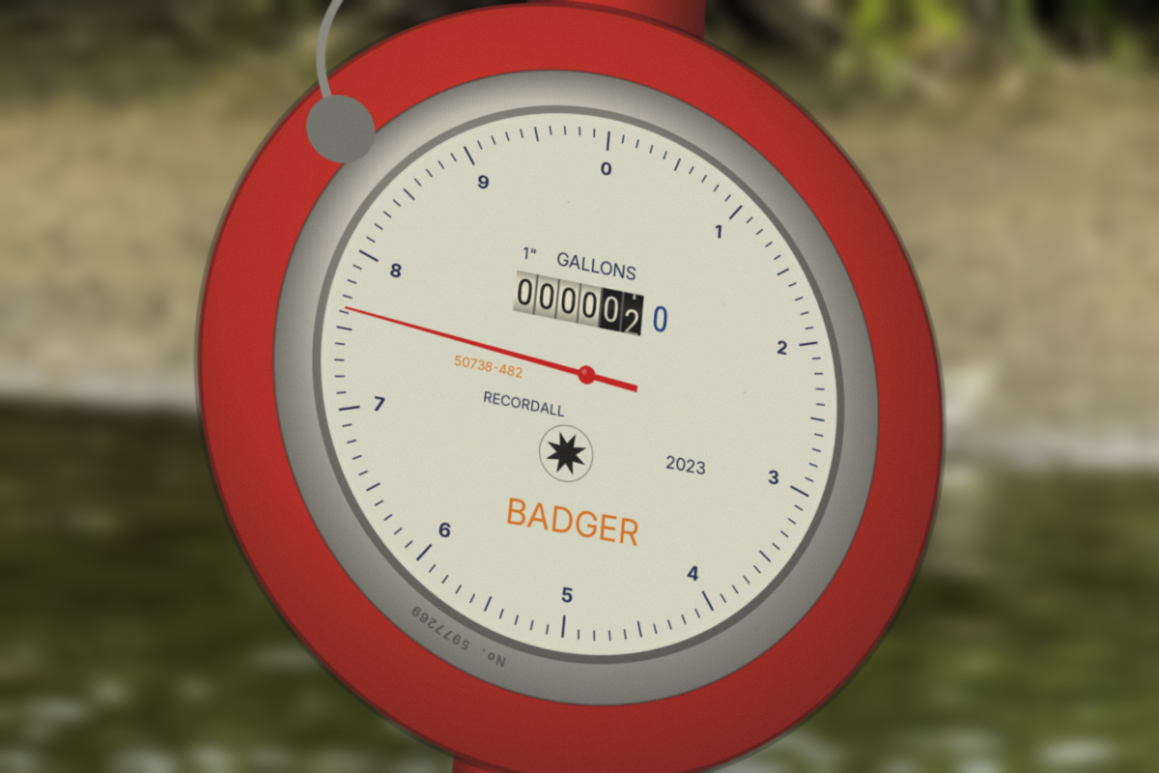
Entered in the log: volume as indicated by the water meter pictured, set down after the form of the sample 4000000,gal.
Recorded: 17.6,gal
